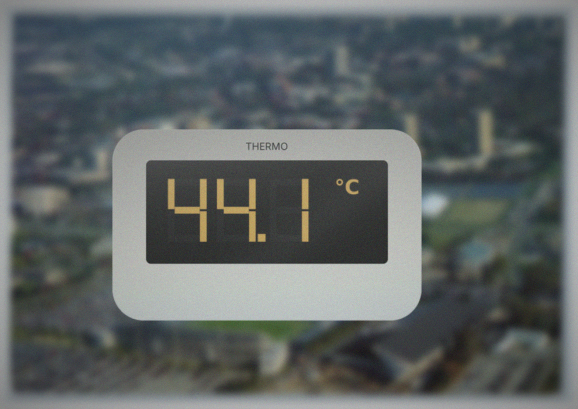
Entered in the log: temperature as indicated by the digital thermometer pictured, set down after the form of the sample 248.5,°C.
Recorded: 44.1,°C
